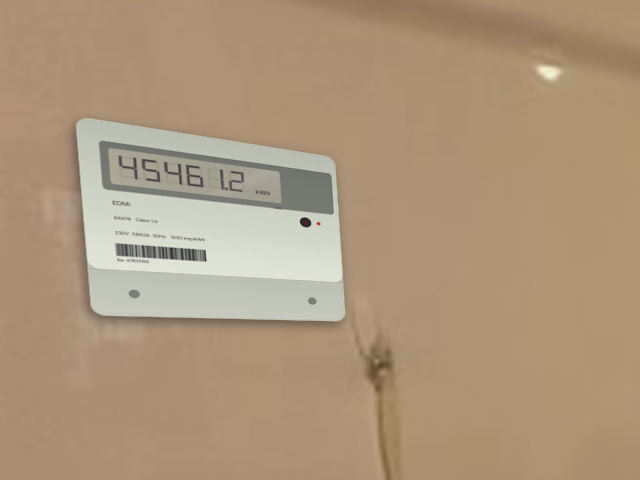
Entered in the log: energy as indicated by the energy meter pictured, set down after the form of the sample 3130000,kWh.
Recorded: 45461.2,kWh
